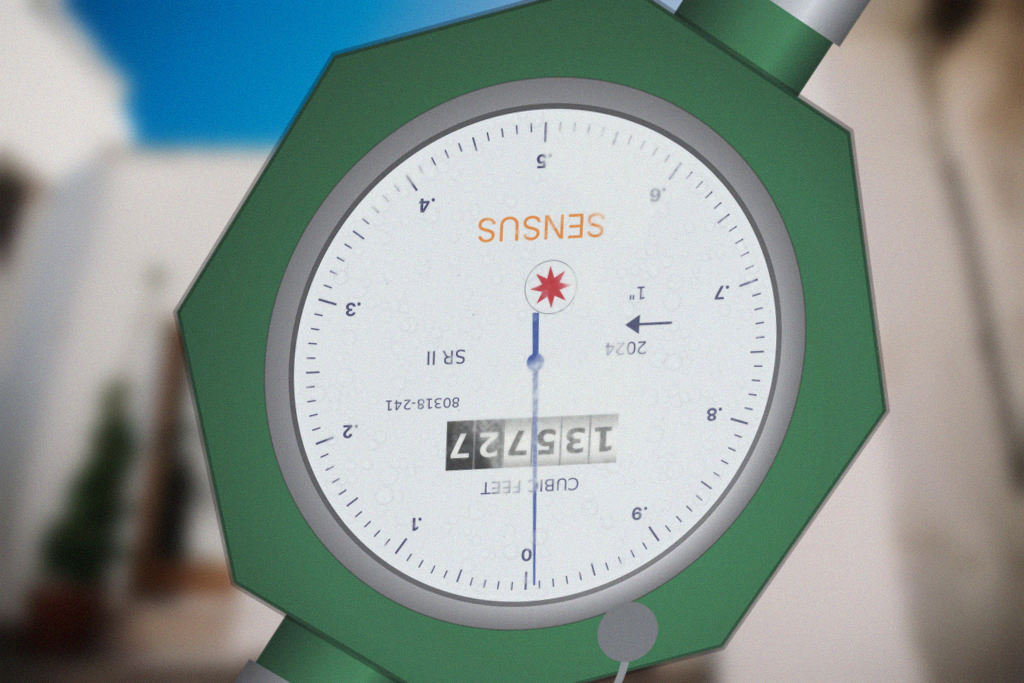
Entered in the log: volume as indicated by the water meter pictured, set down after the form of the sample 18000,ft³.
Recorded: 135726.99,ft³
